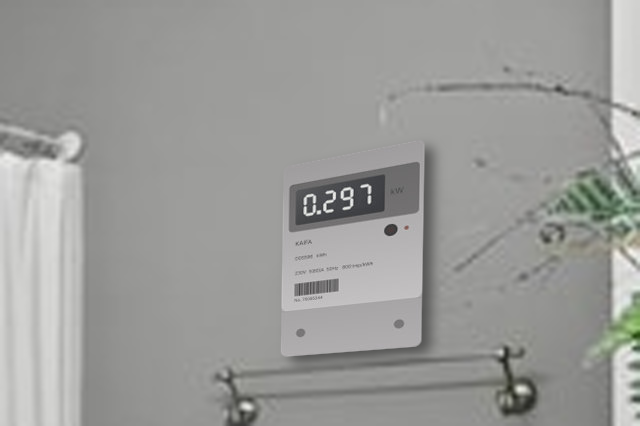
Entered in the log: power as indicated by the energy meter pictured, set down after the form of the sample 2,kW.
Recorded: 0.297,kW
